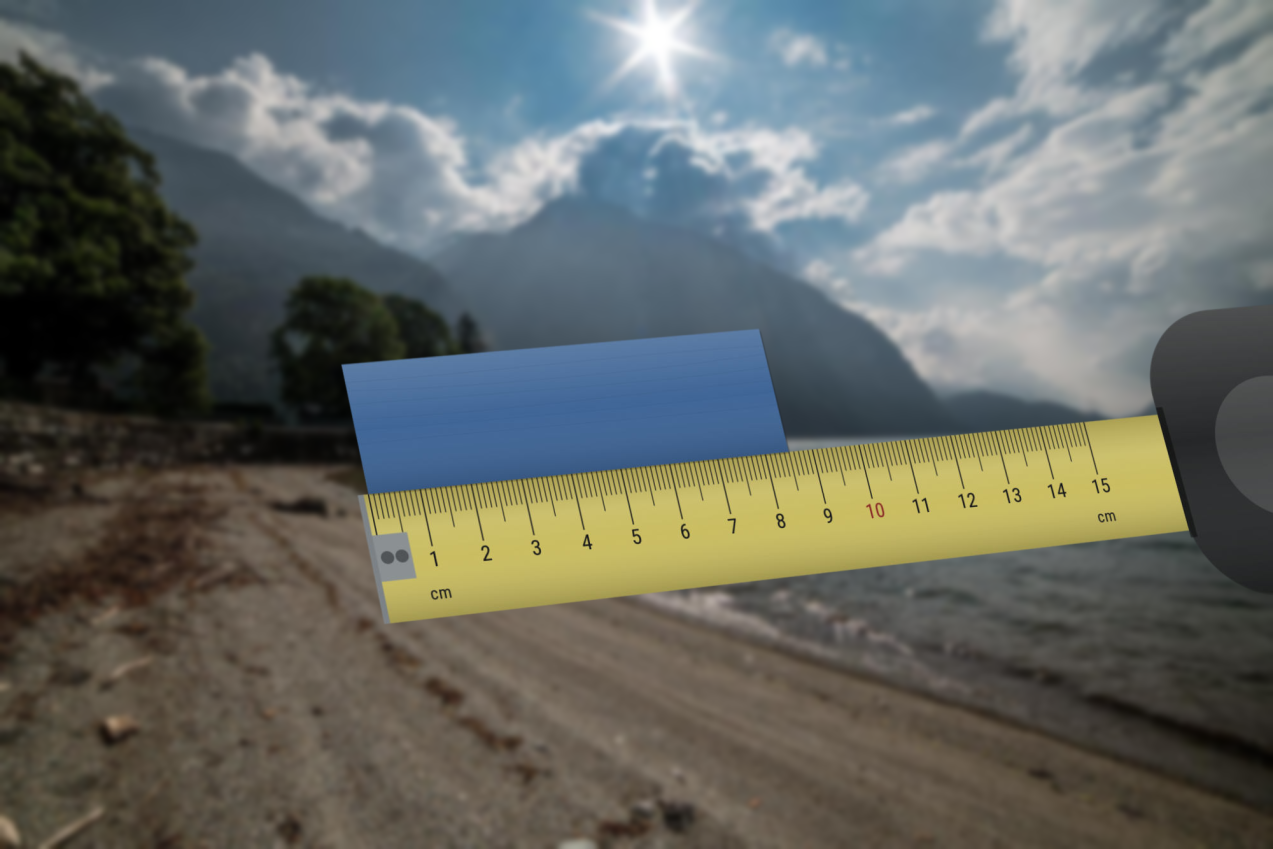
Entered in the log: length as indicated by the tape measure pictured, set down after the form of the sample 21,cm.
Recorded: 8.5,cm
